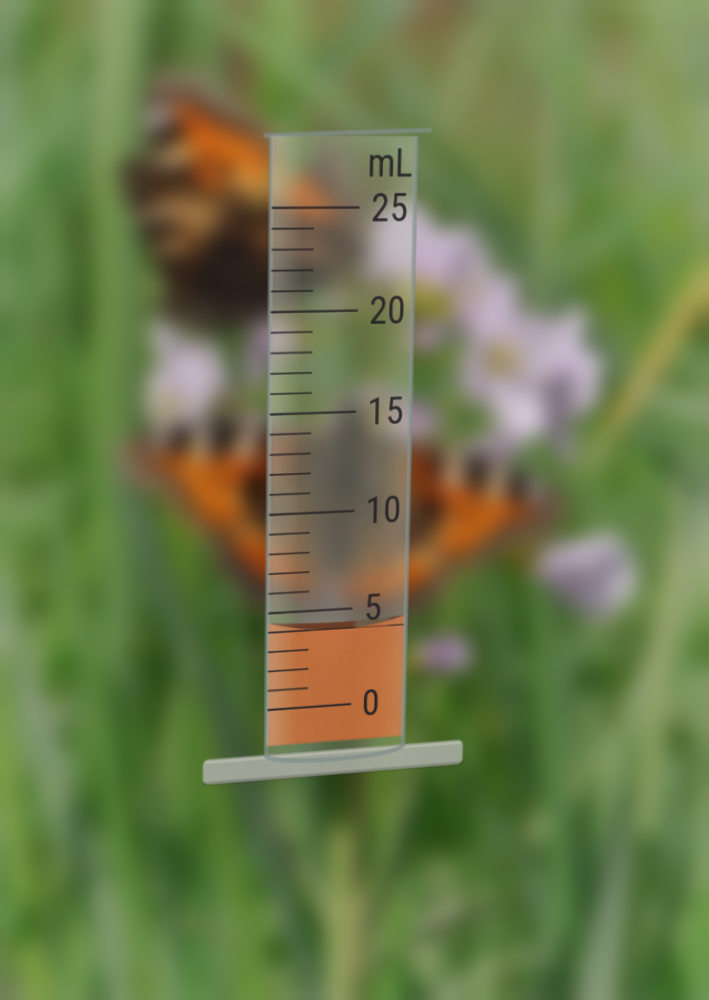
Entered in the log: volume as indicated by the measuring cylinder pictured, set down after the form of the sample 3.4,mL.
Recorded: 4,mL
